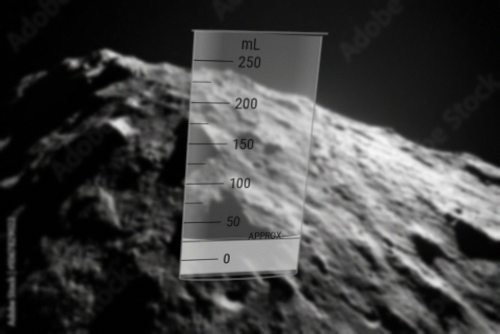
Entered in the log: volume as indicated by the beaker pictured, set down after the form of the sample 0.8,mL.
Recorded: 25,mL
